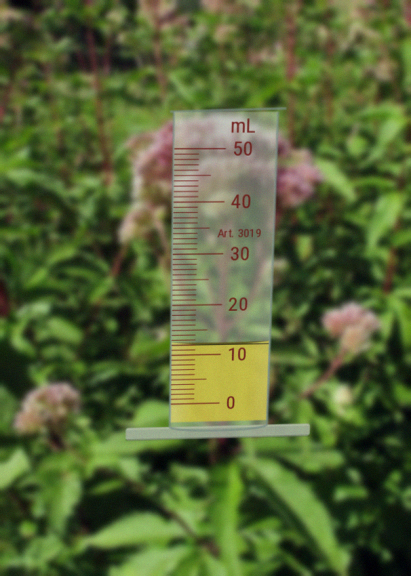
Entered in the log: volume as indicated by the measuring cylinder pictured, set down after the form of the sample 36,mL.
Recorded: 12,mL
